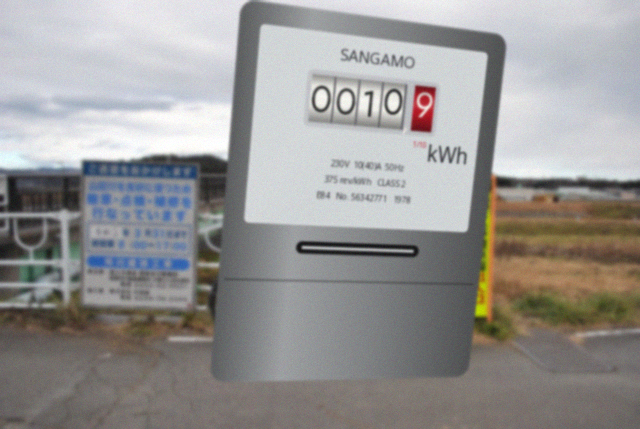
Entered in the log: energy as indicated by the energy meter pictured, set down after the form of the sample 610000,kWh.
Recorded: 10.9,kWh
